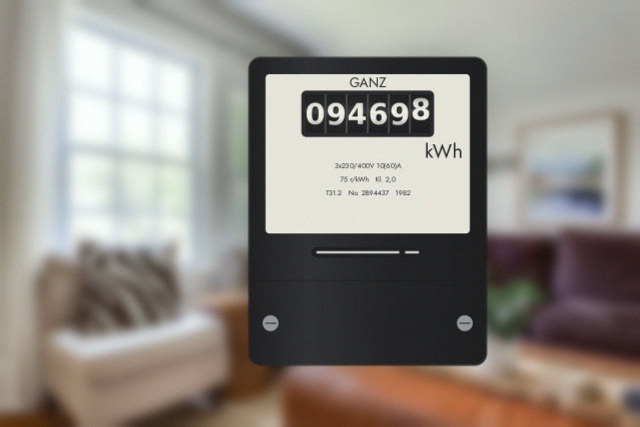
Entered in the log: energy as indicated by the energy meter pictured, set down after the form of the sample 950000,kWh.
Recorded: 94698,kWh
